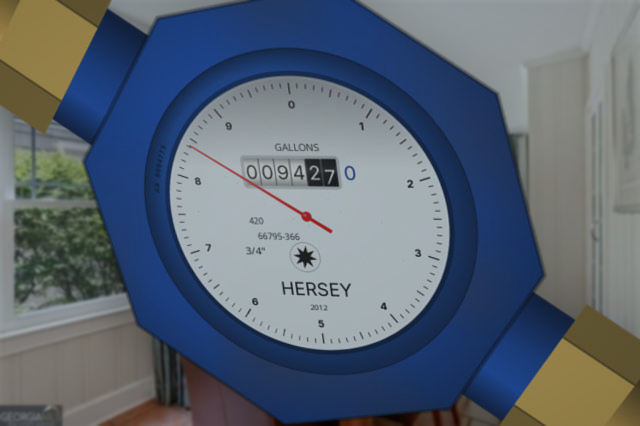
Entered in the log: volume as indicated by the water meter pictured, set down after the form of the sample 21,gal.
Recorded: 94268.4,gal
